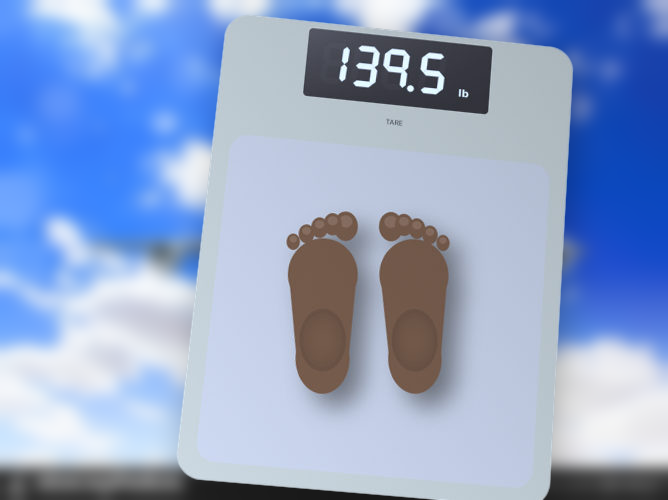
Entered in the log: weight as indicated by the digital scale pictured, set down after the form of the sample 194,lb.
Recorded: 139.5,lb
